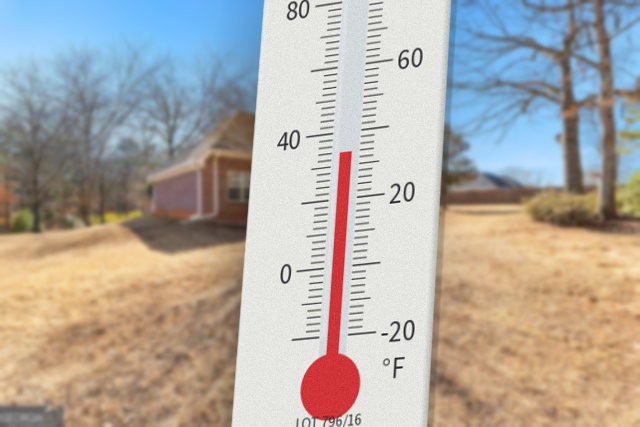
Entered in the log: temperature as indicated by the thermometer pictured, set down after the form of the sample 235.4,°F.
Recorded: 34,°F
